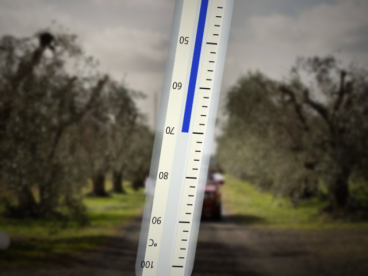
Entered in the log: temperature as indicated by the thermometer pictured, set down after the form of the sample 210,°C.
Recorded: 70,°C
